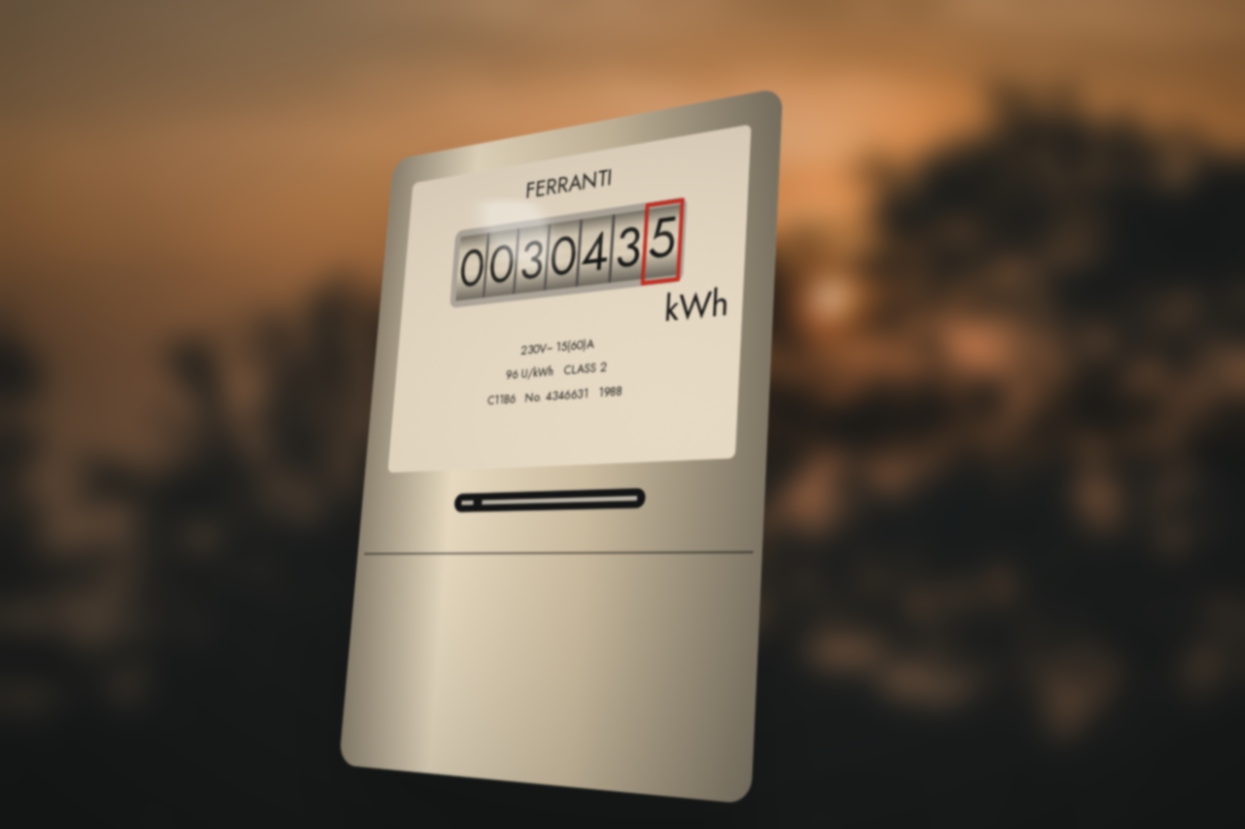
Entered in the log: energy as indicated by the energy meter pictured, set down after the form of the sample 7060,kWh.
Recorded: 3043.5,kWh
